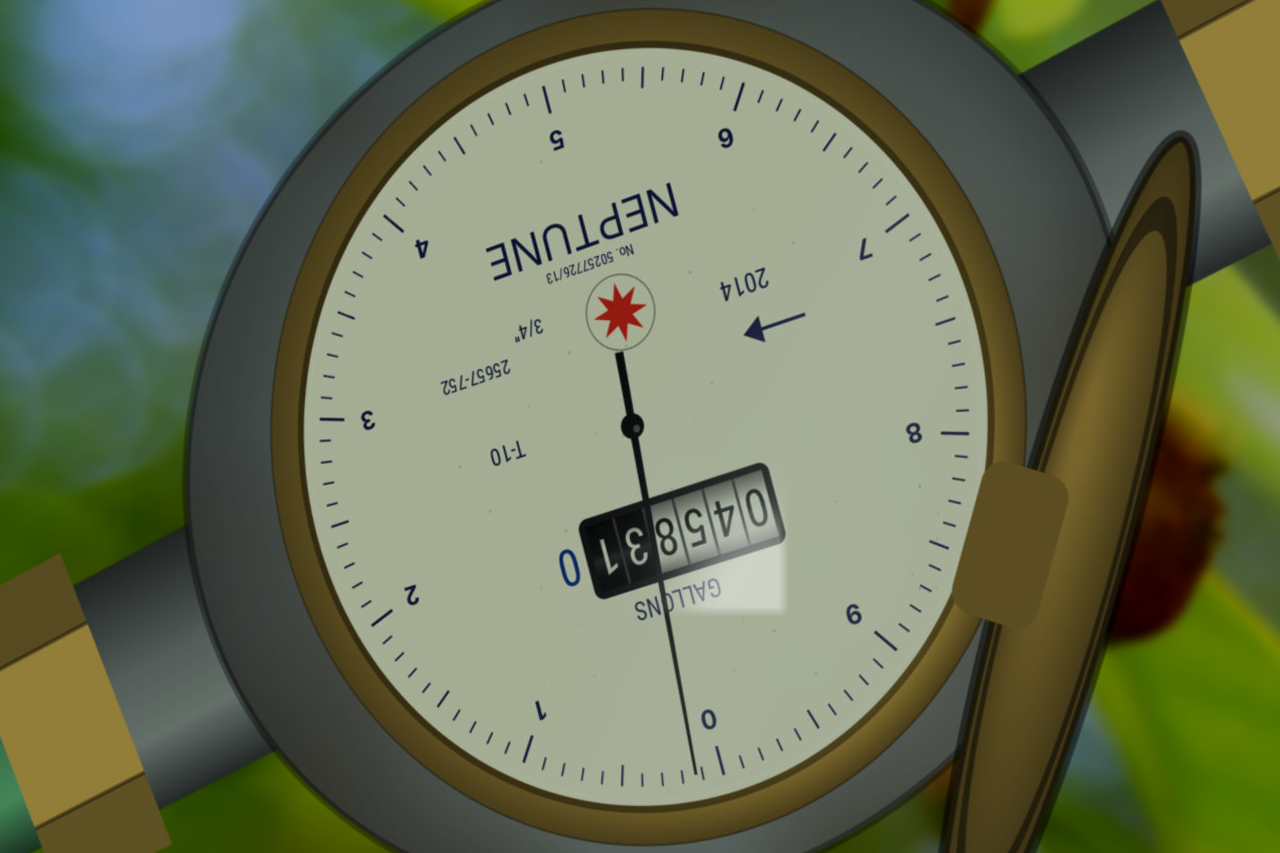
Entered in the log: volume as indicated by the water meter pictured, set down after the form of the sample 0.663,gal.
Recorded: 458310.1,gal
